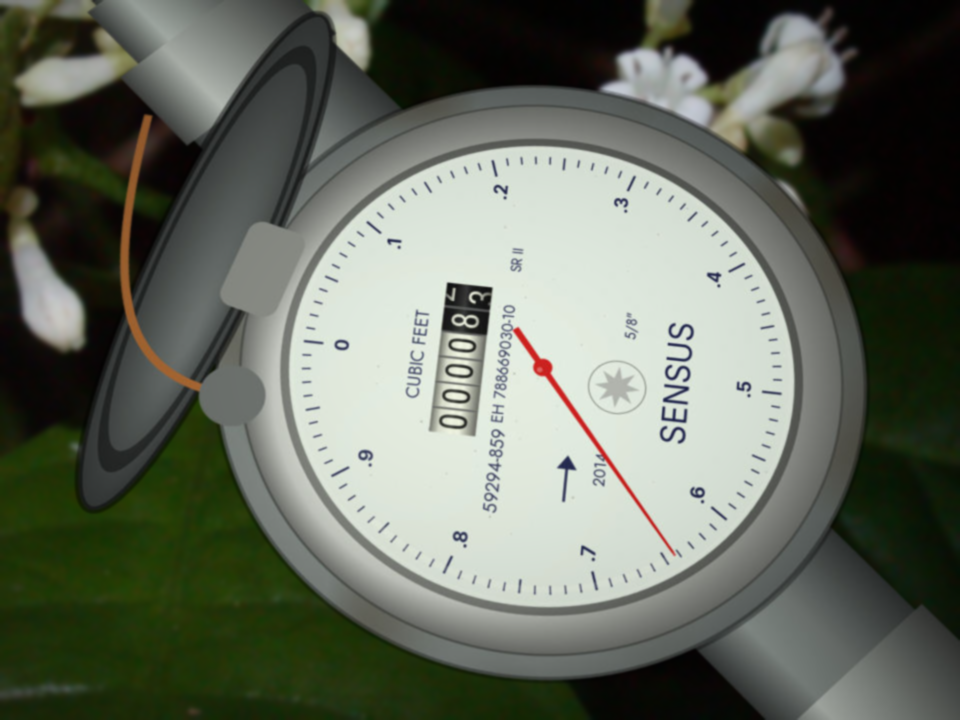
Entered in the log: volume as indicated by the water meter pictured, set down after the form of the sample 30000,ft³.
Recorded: 82.64,ft³
